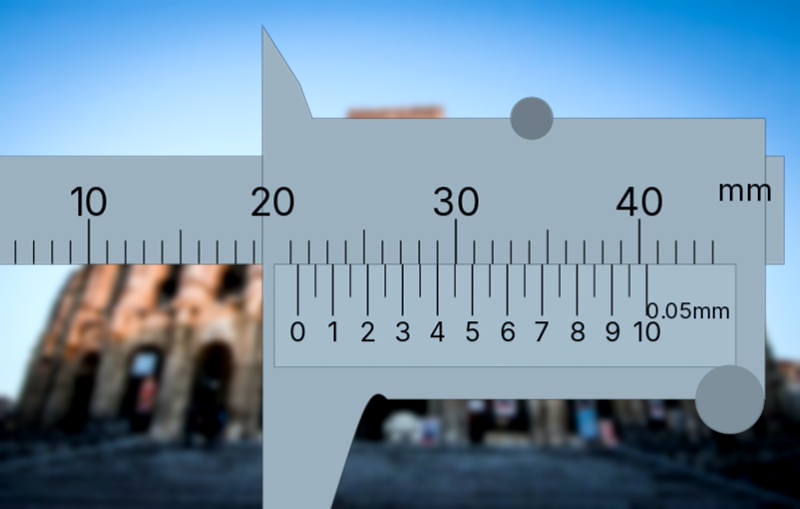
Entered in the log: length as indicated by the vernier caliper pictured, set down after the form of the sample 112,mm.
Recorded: 21.4,mm
